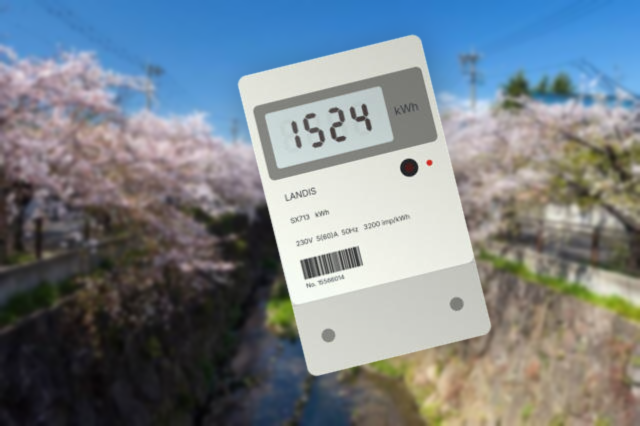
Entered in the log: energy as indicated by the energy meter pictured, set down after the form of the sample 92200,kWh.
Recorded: 1524,kWh
